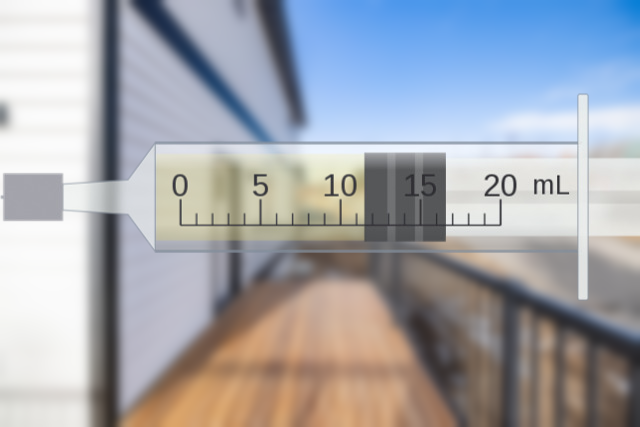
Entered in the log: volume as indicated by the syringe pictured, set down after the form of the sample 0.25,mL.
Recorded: 11.5,mL
